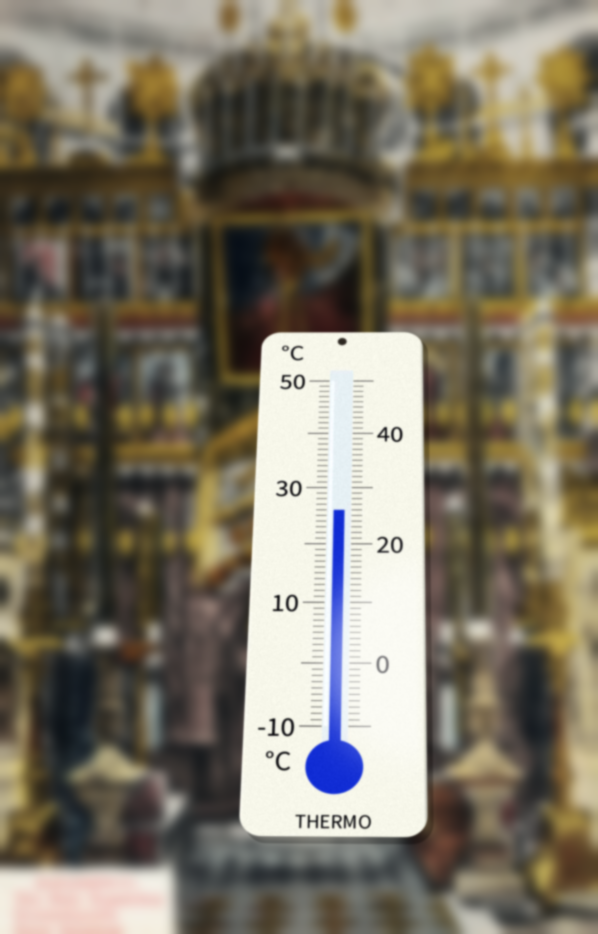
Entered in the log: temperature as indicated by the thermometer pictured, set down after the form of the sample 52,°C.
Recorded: 26,°C
